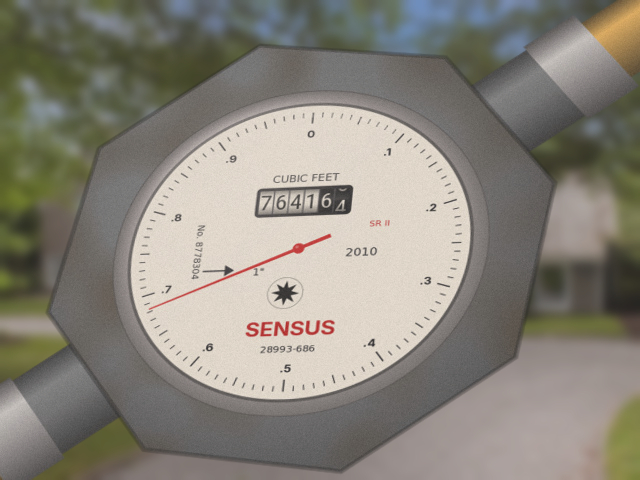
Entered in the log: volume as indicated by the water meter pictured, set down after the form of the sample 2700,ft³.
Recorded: 764163.68,ft³
